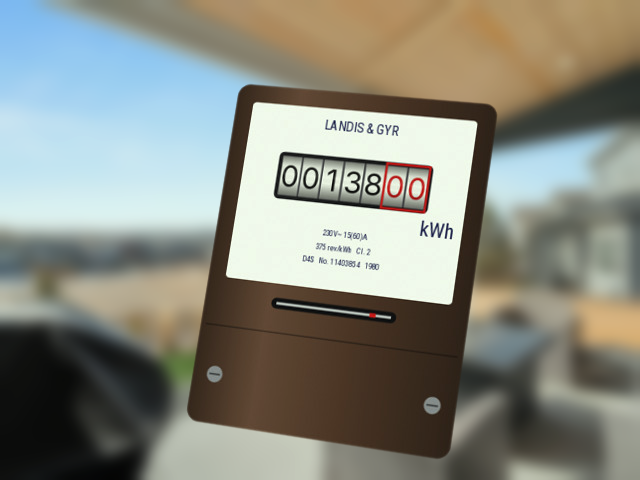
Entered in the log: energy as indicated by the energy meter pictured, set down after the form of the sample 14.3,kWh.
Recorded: 138.00,kWh
